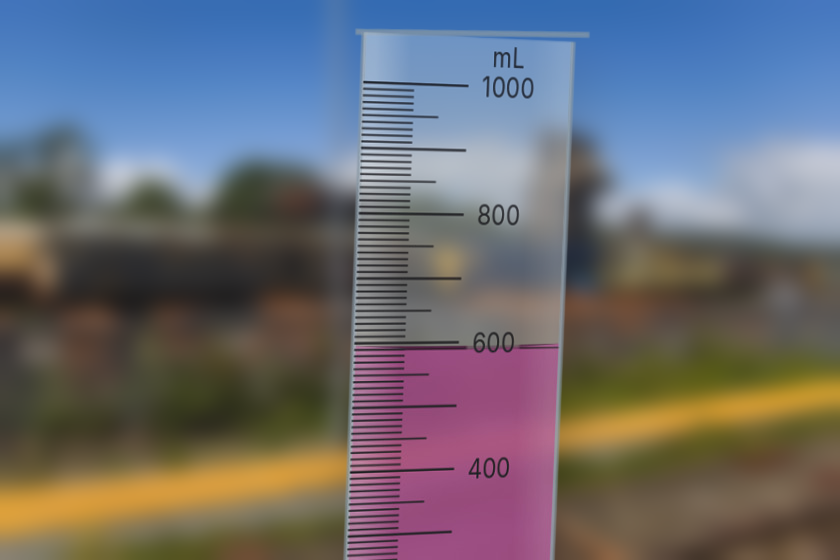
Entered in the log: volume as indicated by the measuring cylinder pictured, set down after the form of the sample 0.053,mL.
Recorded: 590,mL
